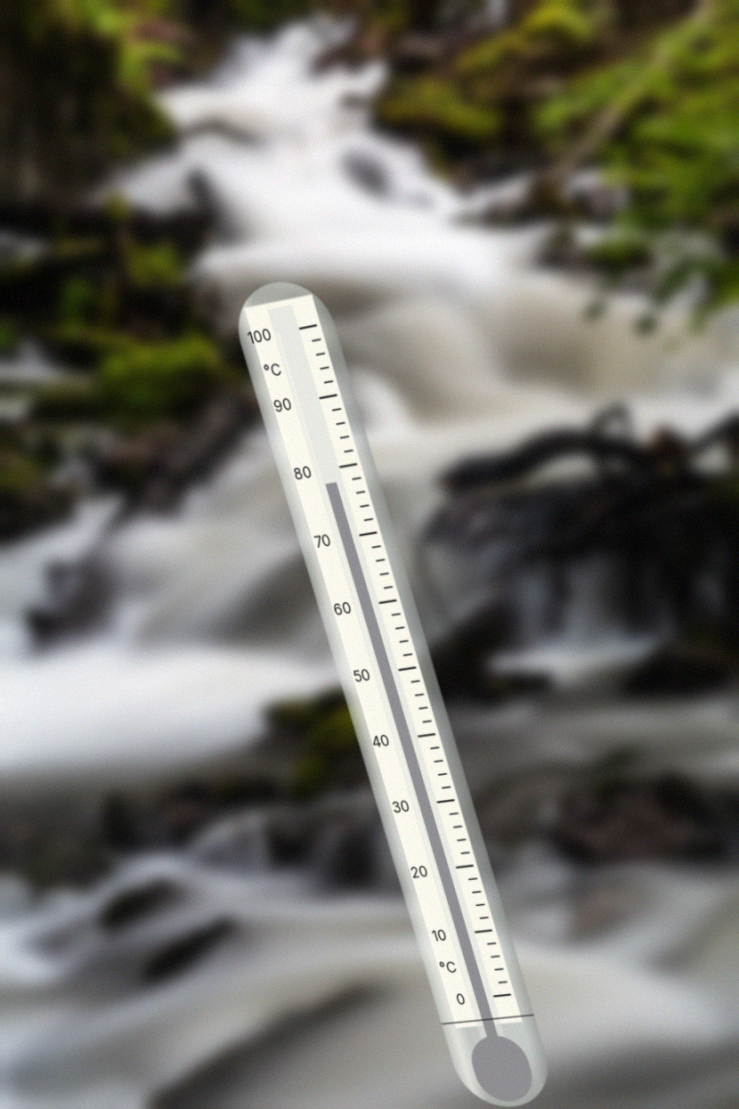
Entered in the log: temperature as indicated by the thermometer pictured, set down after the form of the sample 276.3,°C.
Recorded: 78,°C
